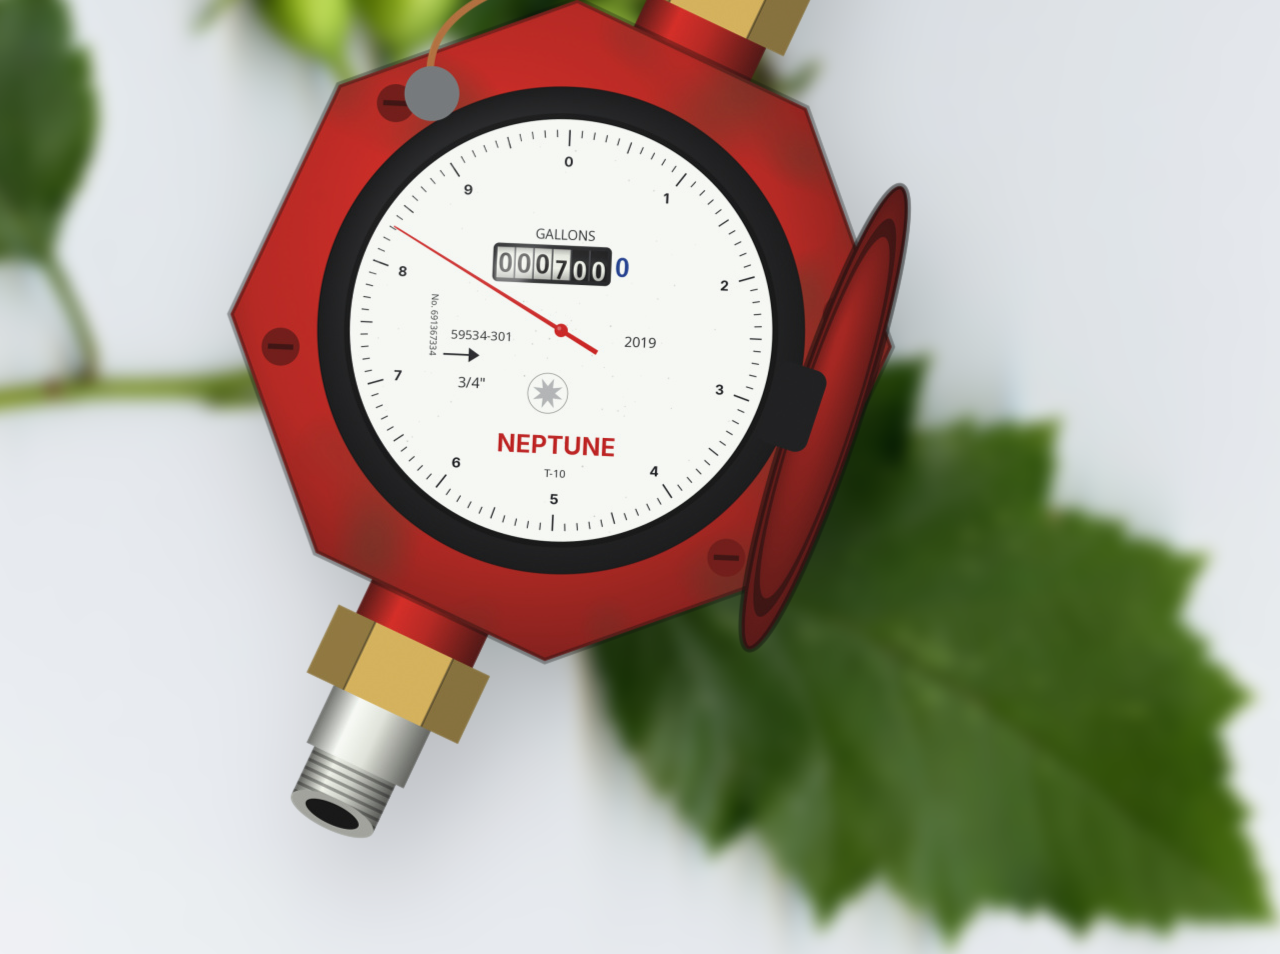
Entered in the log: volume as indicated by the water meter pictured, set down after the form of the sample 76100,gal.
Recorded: 6998.3,gal
